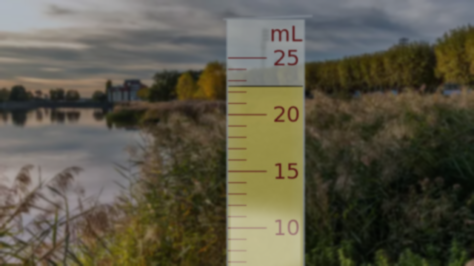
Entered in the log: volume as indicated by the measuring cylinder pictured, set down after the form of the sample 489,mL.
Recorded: 22.5,mL
